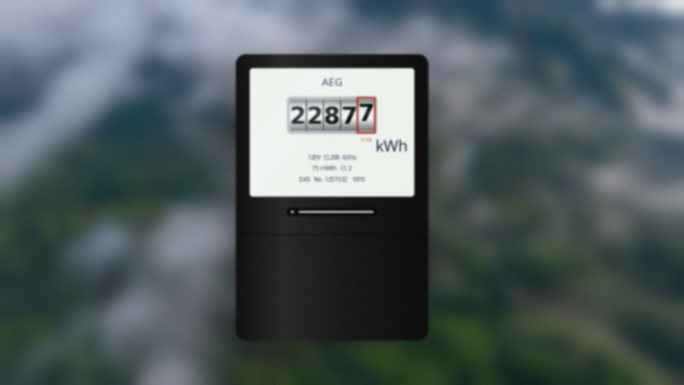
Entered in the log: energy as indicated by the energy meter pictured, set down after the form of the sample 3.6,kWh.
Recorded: 2287.7,kWh
